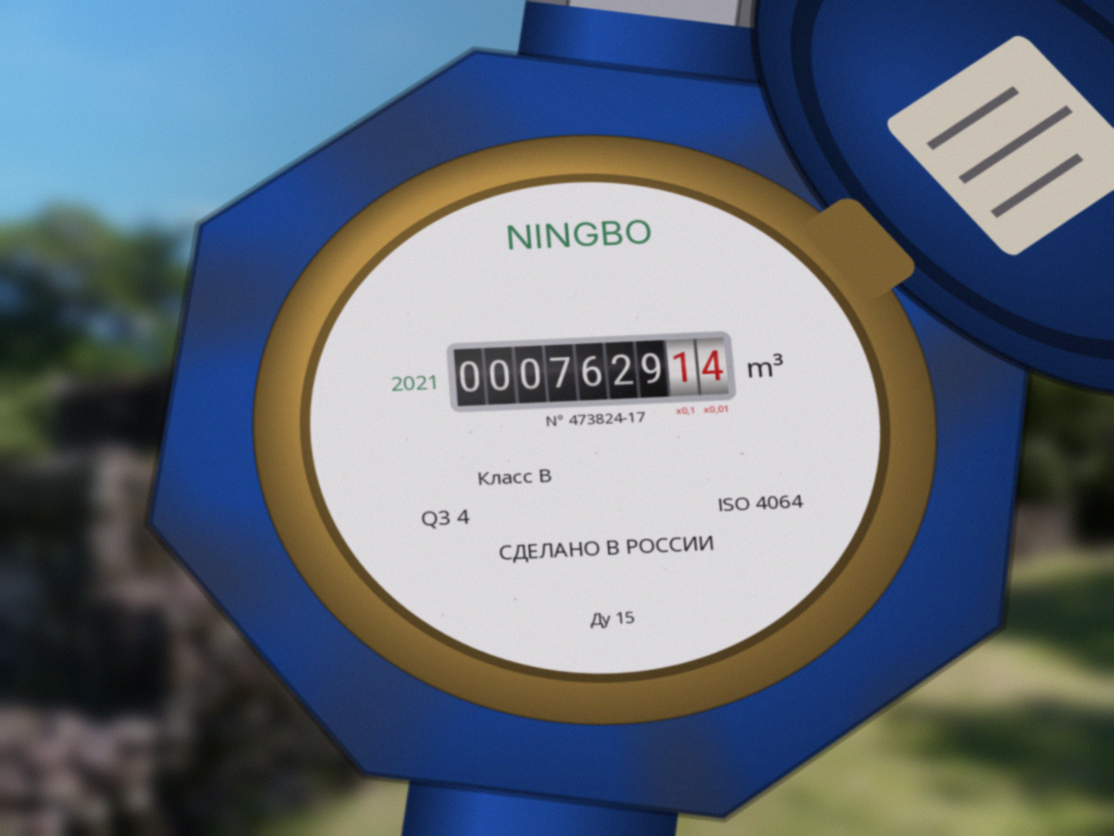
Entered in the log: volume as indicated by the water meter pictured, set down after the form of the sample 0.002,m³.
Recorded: 7629.14,m³
